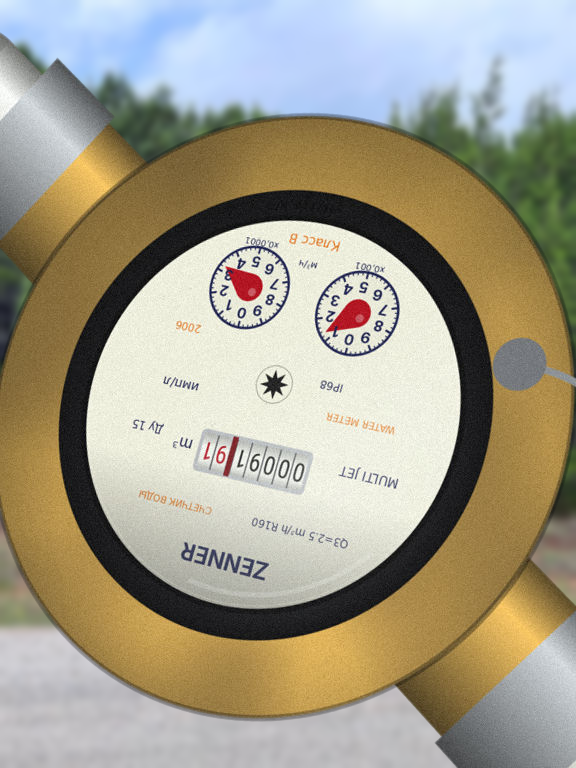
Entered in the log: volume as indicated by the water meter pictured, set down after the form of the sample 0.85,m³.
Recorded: 91.9113,m³
